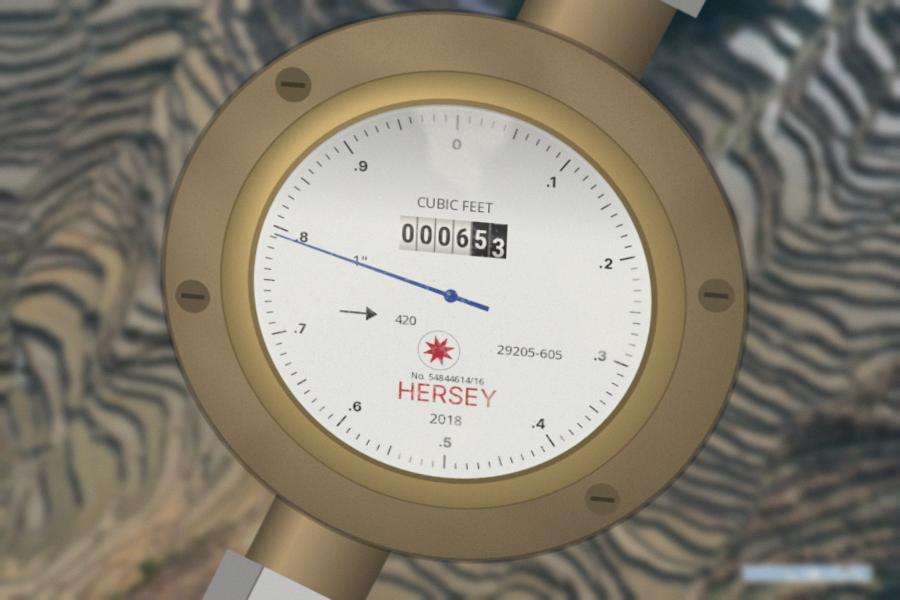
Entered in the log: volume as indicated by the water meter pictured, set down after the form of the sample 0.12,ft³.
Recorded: 652.79,ft³
